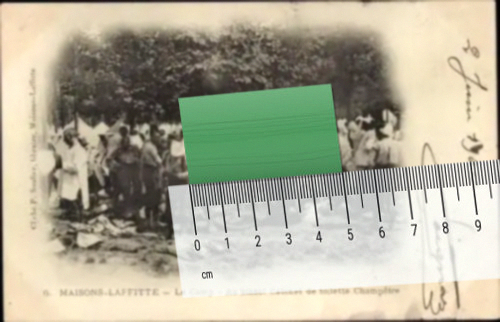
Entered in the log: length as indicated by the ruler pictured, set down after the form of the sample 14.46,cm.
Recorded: 5,cm
